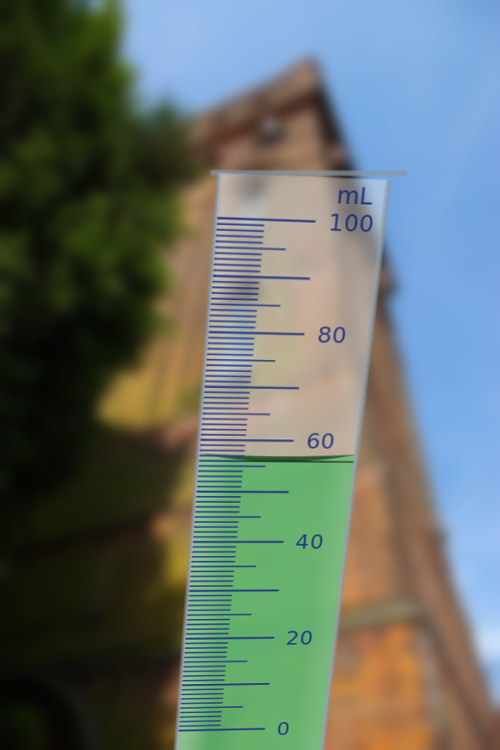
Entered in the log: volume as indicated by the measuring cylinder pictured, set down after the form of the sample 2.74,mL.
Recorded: 56,mL
